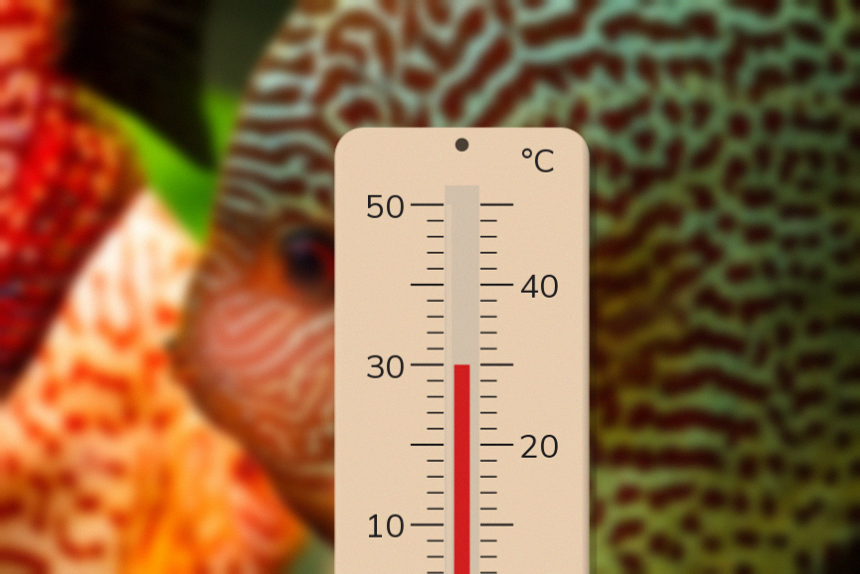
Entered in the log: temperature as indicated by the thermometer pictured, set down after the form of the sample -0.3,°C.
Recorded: 30,°C
